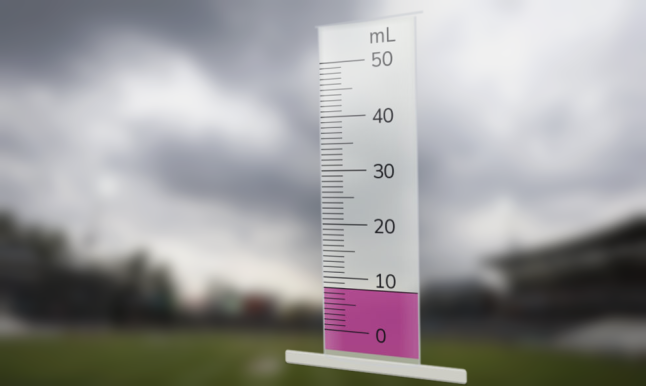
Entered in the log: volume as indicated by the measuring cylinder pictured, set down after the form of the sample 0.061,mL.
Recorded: 8,mL
